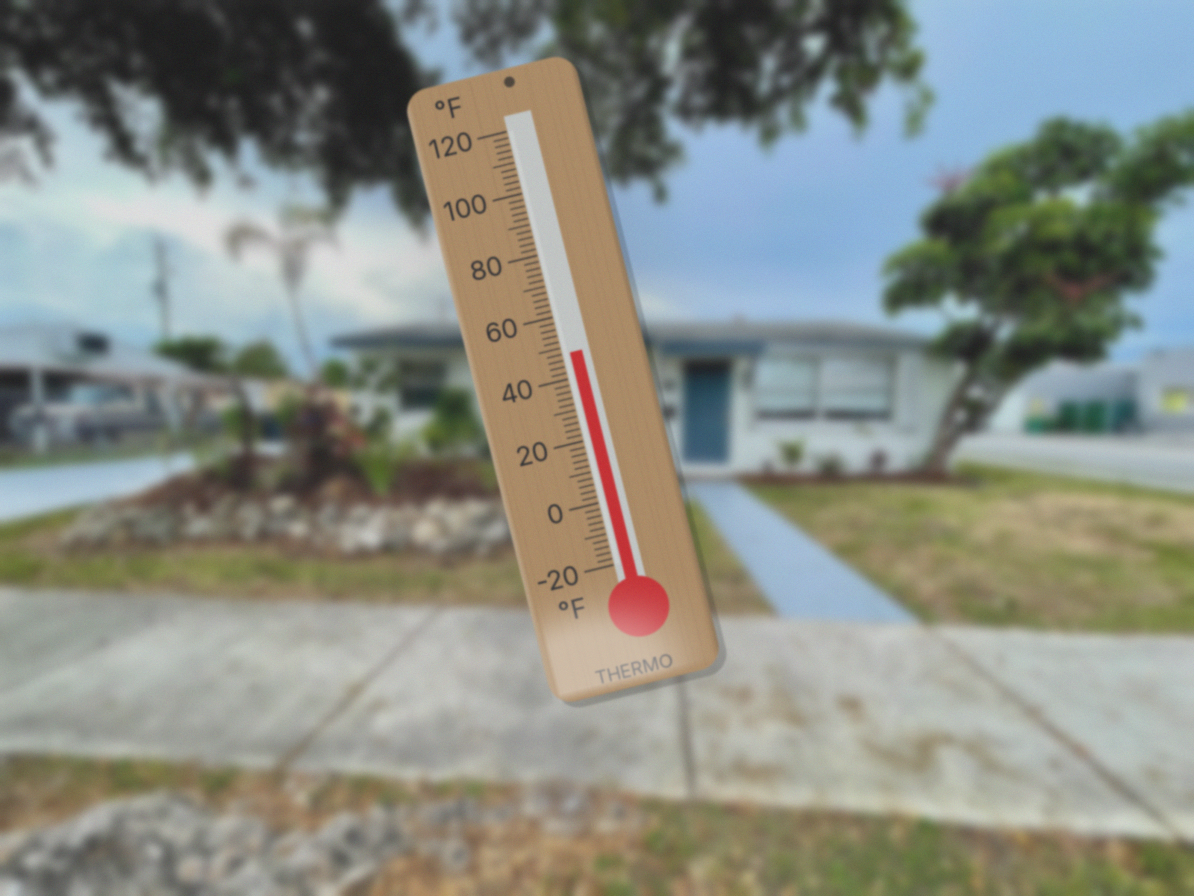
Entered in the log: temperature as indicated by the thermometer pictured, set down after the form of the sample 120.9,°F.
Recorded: 48,°F
